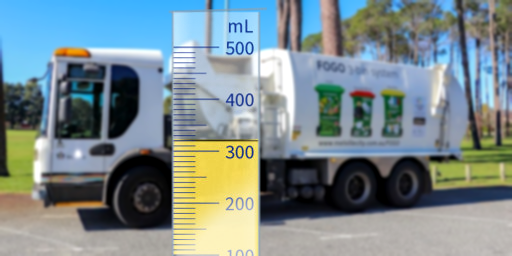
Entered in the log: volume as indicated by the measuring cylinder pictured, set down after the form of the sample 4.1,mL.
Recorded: 320,mL
